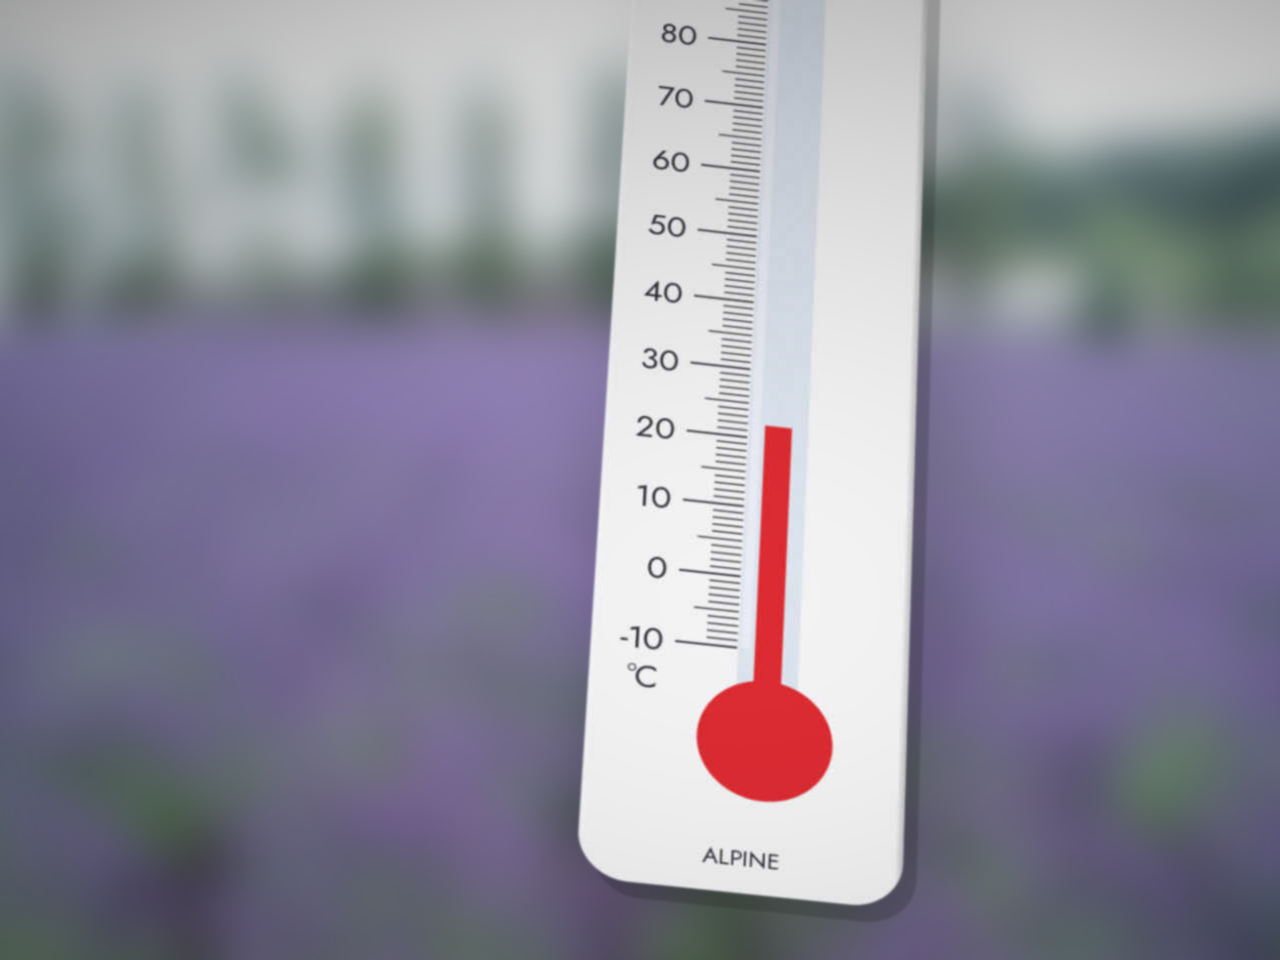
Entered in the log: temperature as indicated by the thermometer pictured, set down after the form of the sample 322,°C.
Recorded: 22,°C
